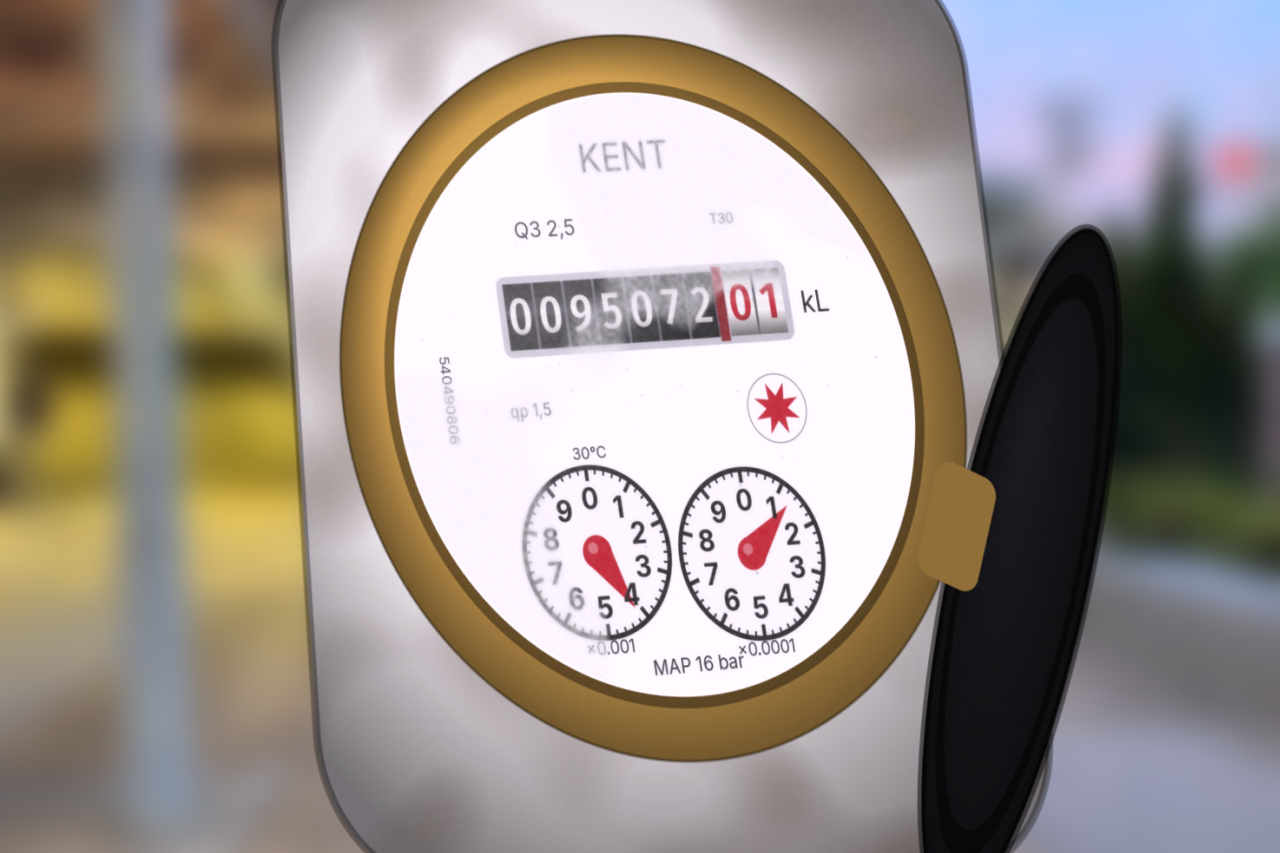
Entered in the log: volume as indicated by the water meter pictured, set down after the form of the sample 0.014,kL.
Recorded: 95072.0141,kL
